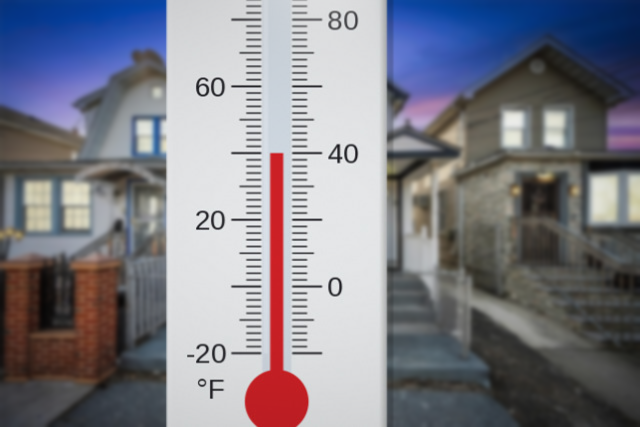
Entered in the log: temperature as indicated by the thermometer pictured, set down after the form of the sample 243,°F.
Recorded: 40,°F
